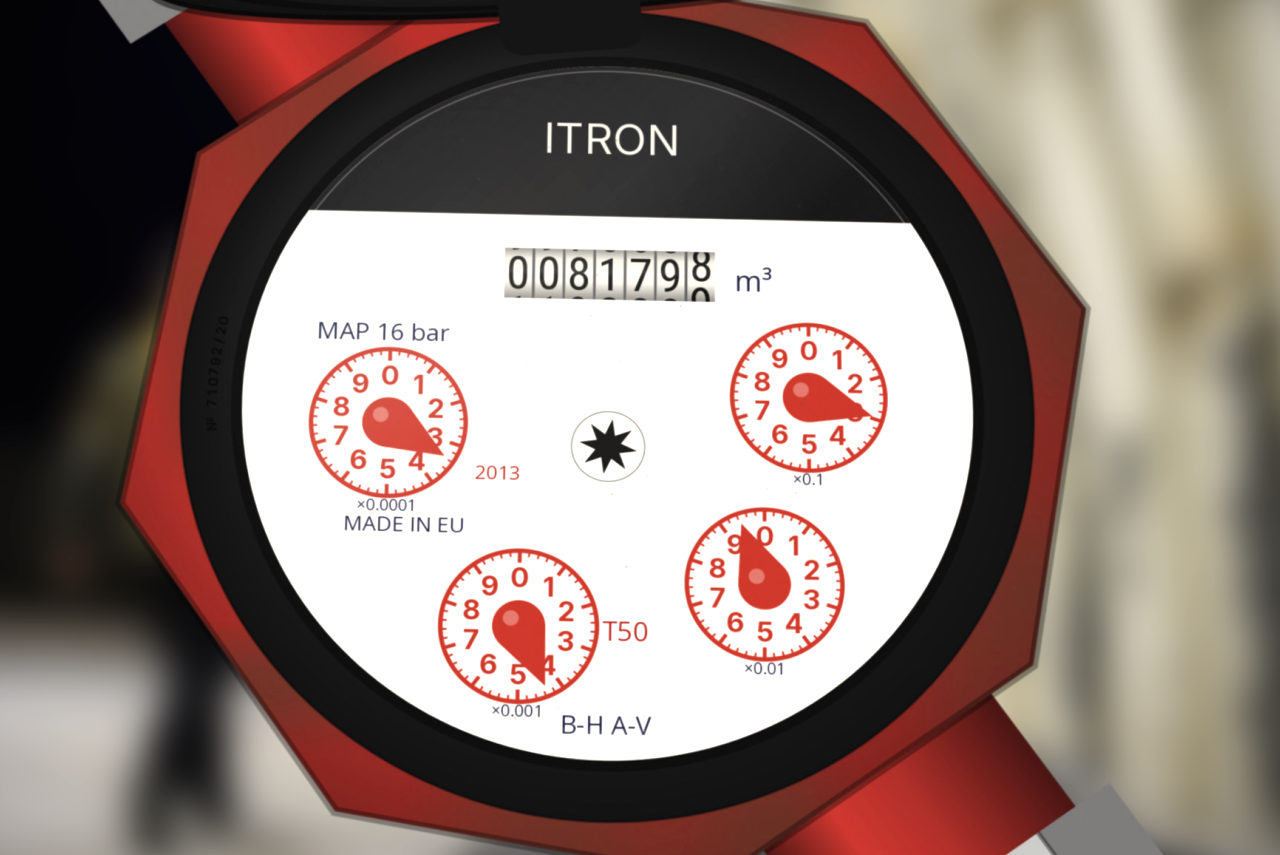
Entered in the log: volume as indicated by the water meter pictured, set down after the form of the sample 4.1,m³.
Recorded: 81798.2943,m³
